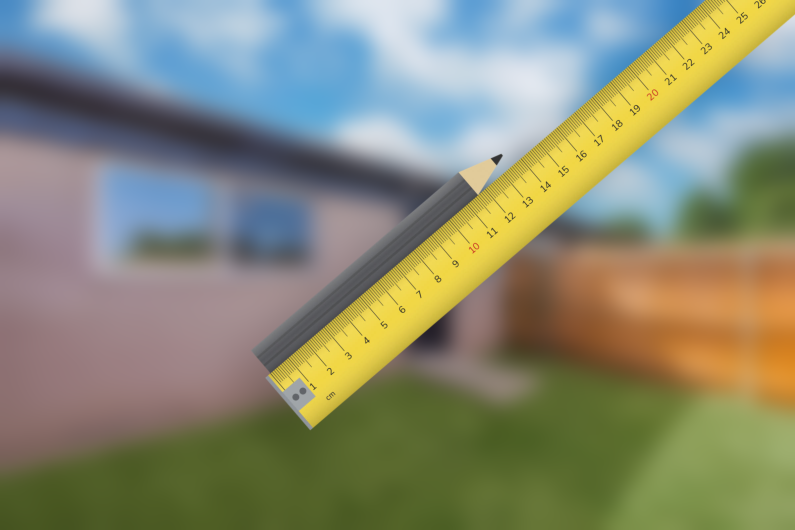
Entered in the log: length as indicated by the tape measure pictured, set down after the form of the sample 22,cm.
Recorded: 13.5,cm
